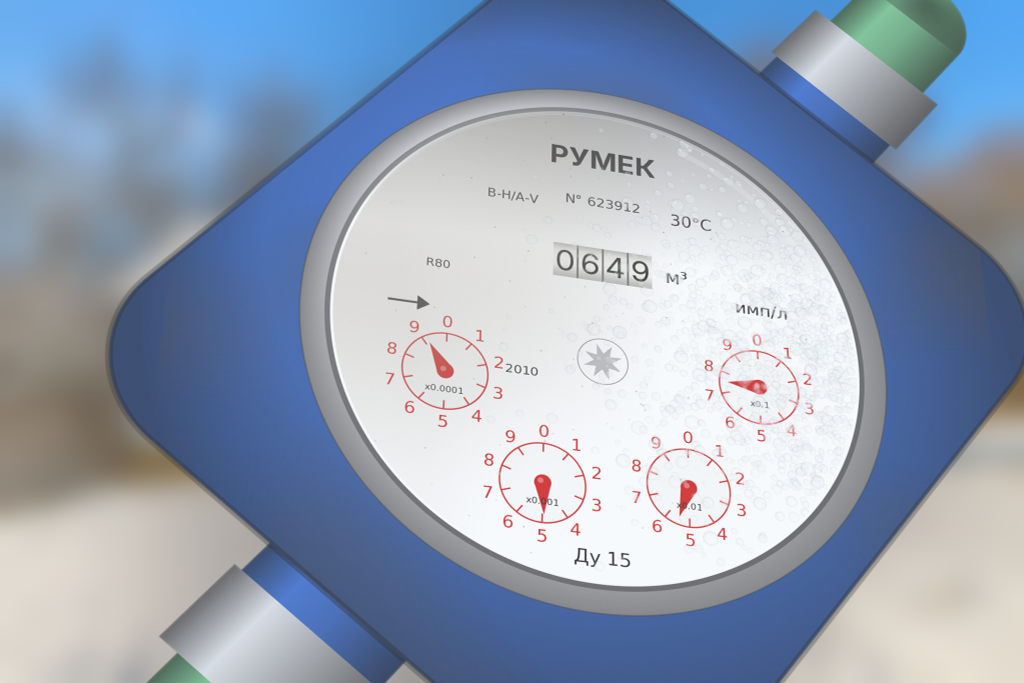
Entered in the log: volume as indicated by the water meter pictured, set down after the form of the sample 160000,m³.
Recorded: 649.7549,m³
